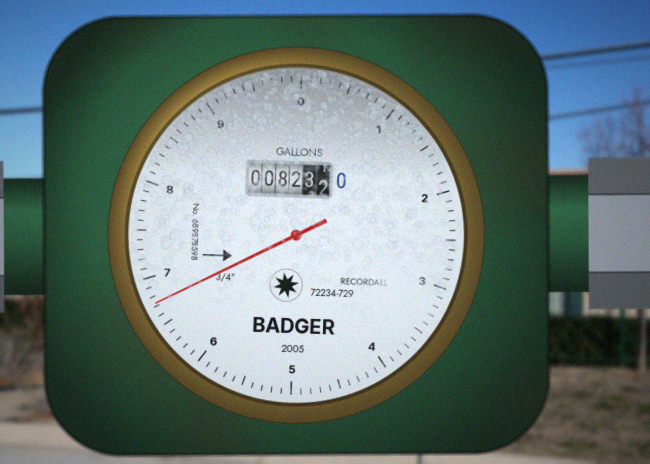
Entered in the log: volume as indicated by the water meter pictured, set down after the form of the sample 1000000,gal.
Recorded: 82316.7,gal
